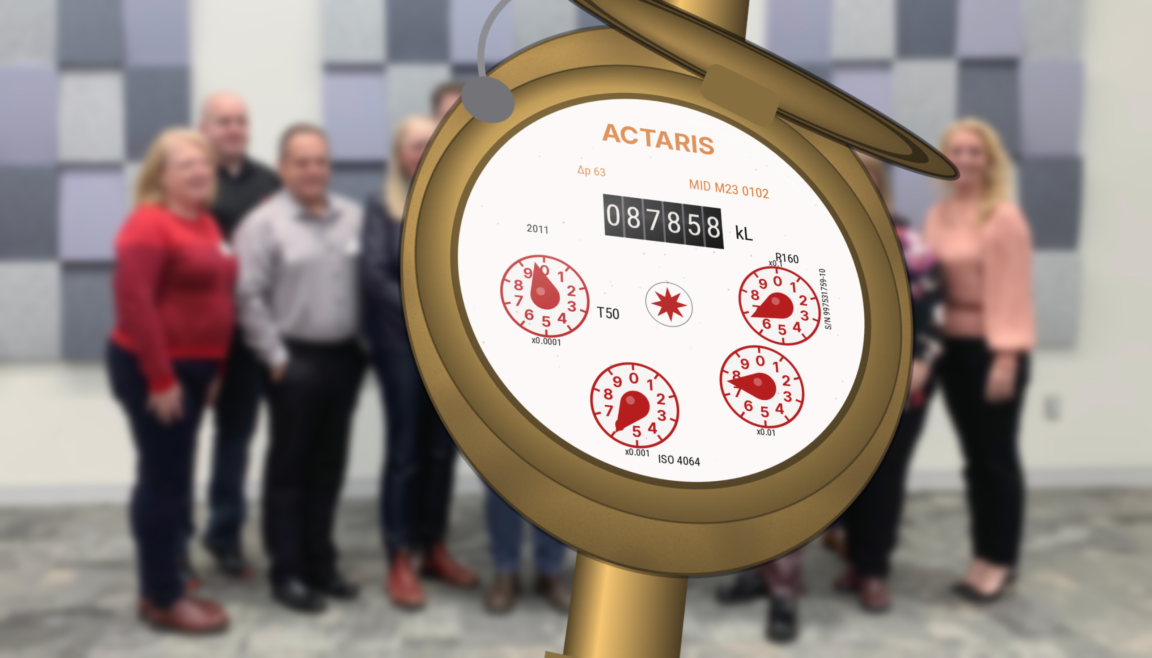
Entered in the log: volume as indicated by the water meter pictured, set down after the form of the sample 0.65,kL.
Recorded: 87858.6759,kL
